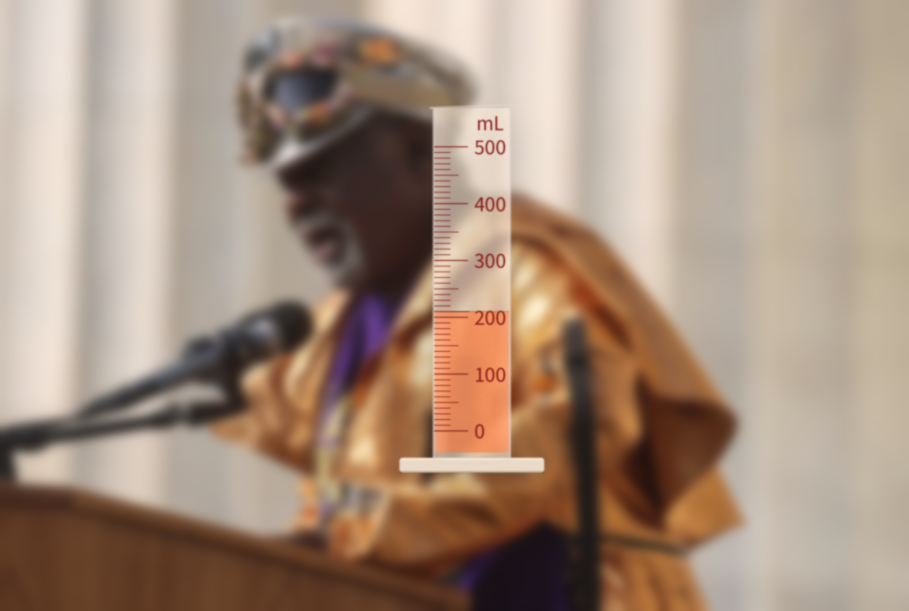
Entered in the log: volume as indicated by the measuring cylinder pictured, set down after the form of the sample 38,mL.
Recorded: 210,mL
